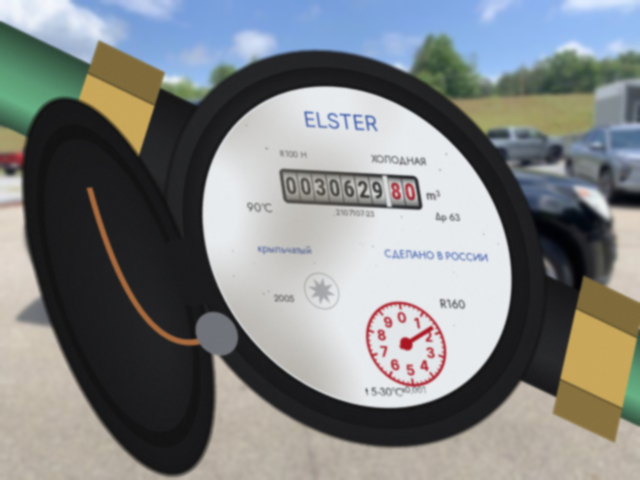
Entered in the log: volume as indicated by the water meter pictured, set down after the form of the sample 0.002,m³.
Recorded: 30629.801,m³
